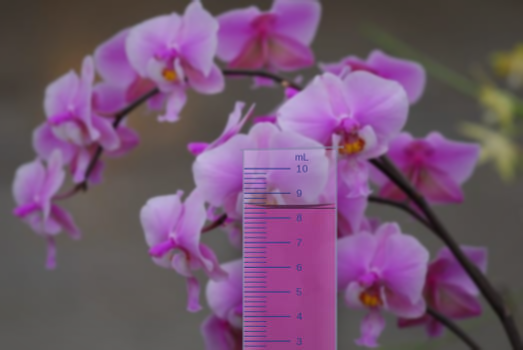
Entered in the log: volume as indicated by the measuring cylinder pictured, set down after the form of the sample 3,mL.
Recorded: 8.4,mL
